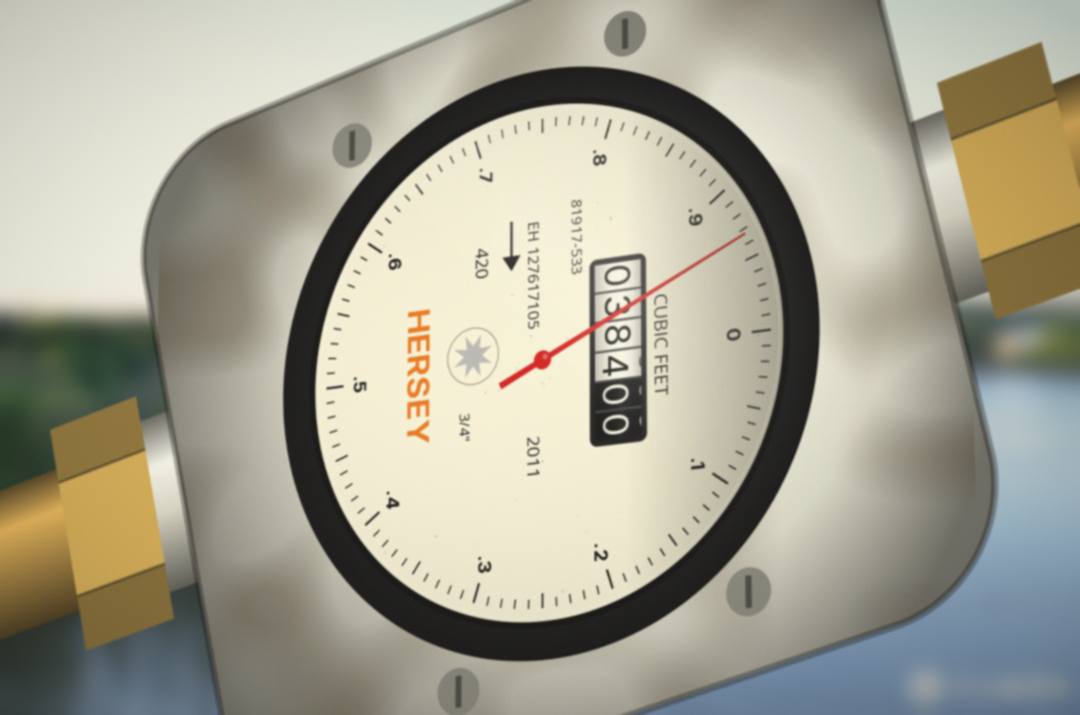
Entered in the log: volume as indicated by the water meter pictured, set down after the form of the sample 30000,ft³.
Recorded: 38399.93,ft³
